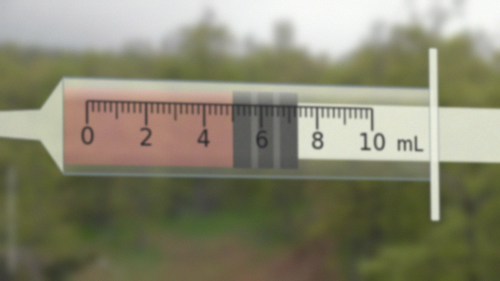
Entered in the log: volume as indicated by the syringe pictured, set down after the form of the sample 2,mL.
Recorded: 5,mL
